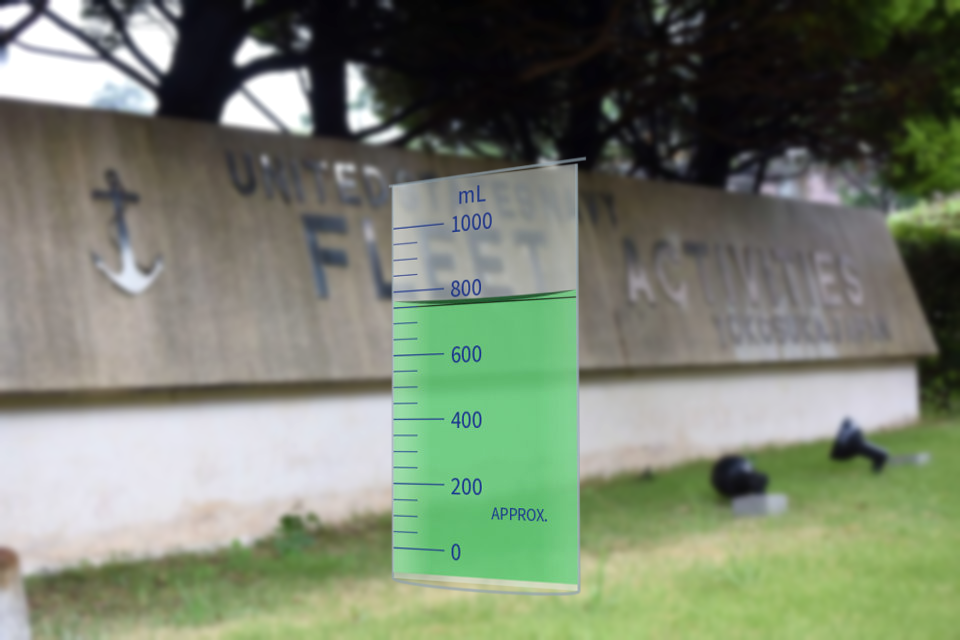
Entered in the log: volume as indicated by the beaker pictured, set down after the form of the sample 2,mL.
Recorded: 750,mL
